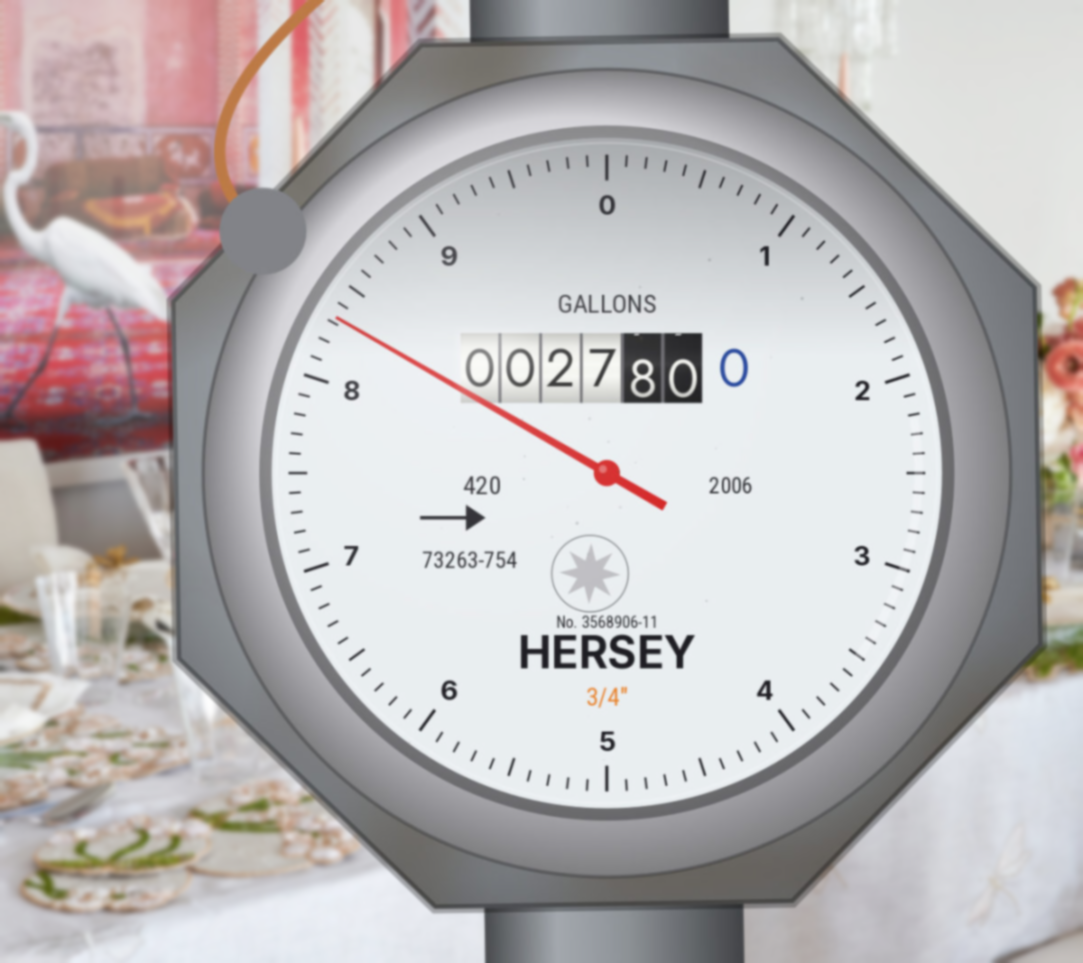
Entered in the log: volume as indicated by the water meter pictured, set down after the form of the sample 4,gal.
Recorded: 27798.3,gal
